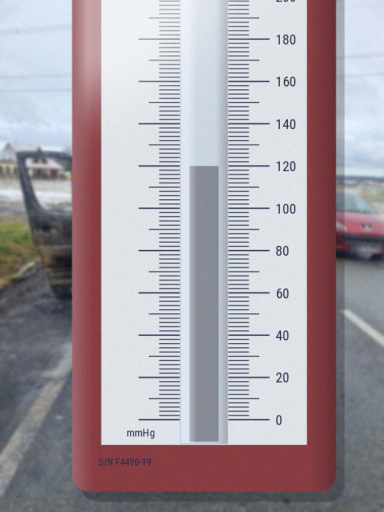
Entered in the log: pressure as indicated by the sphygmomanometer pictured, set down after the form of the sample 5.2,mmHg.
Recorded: 120,mmHg
